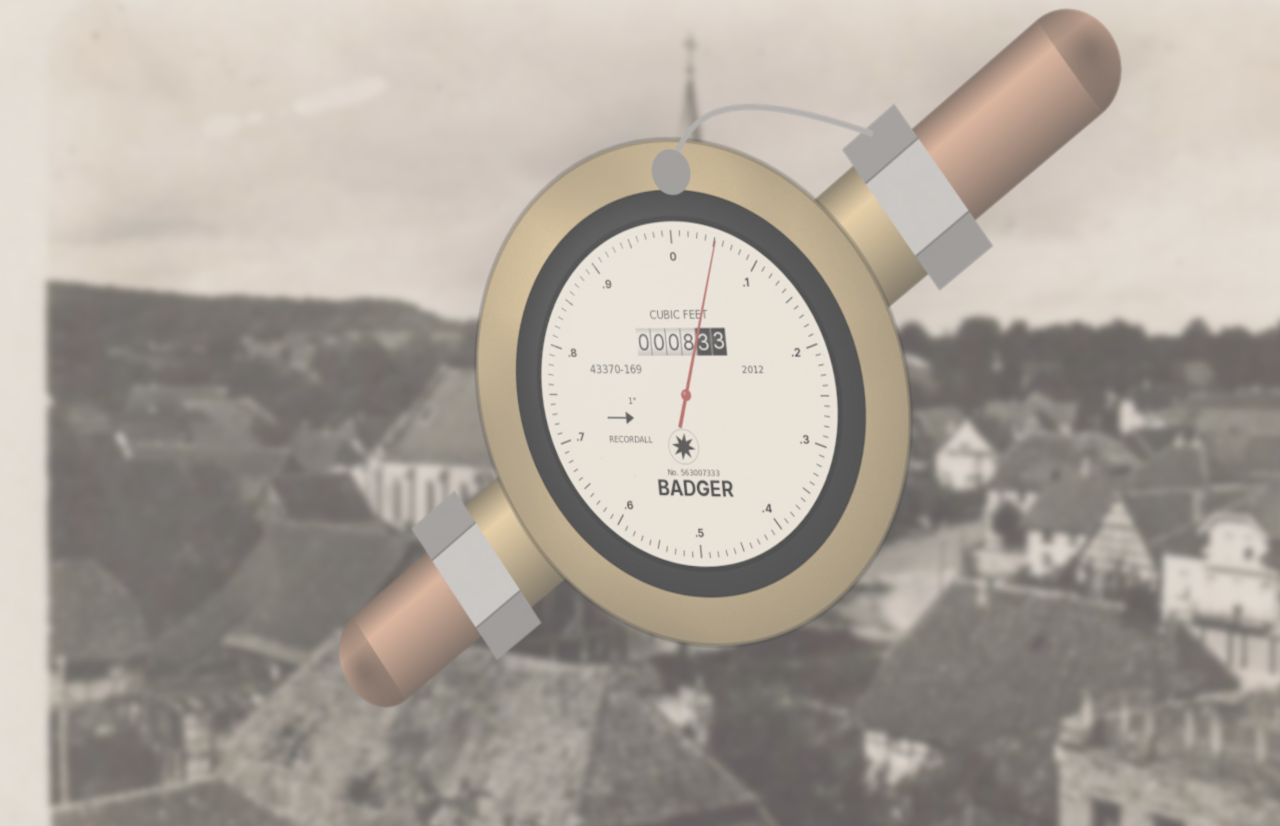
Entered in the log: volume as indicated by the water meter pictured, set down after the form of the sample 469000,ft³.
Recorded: 833.05,ft³
